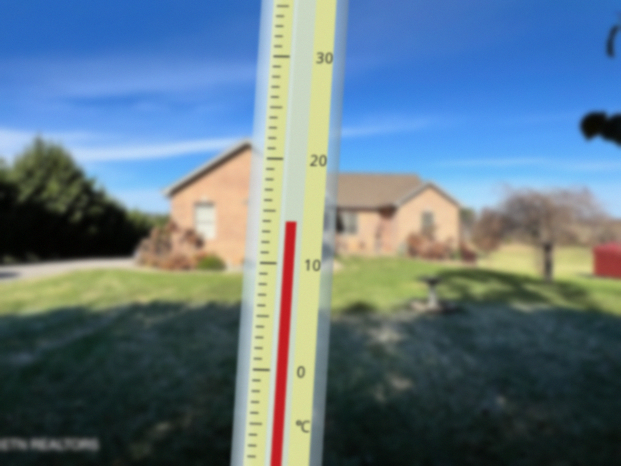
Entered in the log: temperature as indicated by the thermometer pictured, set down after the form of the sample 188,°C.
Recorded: 14,°C
